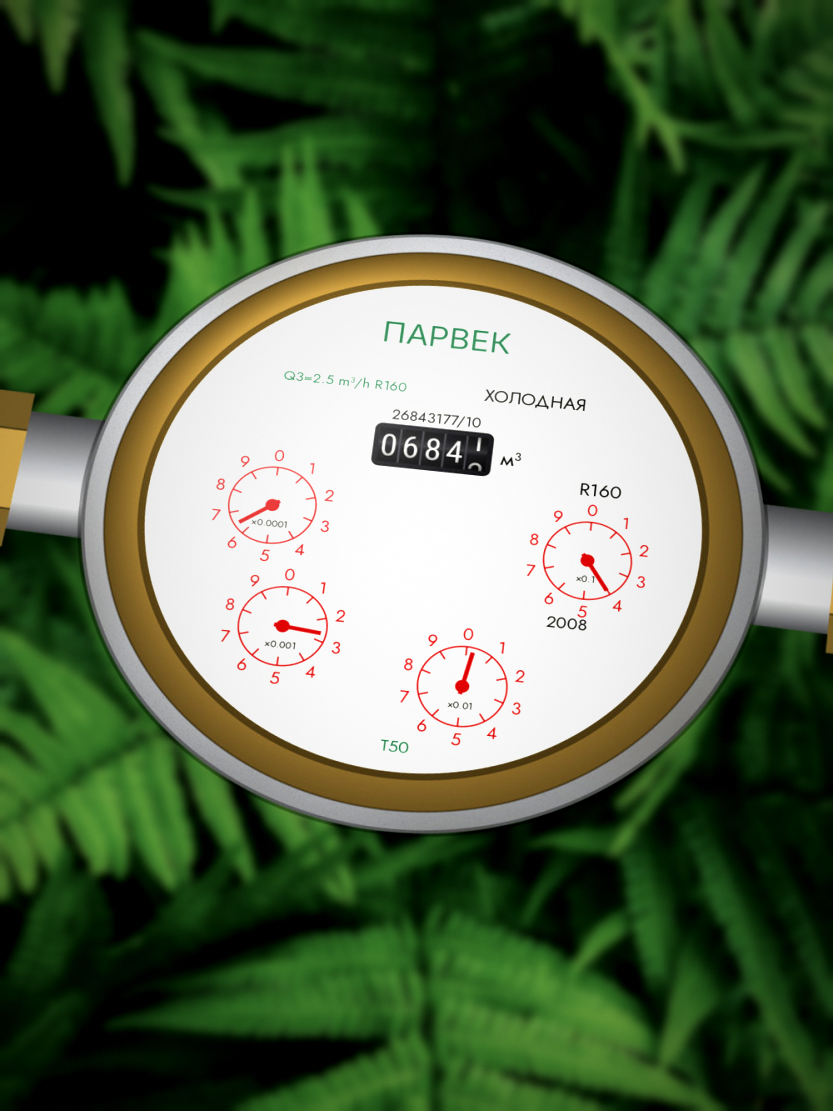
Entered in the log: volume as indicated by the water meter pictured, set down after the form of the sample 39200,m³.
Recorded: 6841.4026,m³
